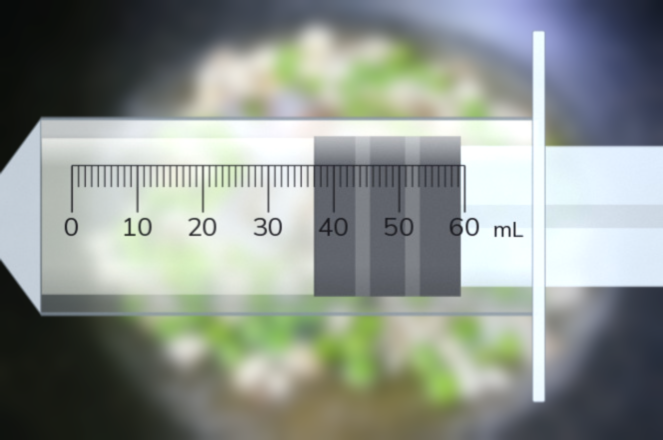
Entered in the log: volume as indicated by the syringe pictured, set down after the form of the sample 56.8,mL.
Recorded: 37,mL
